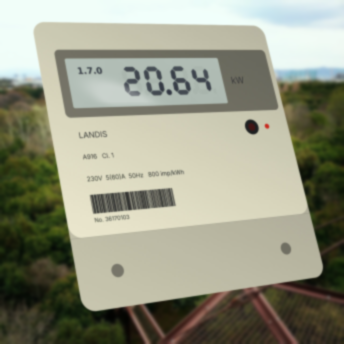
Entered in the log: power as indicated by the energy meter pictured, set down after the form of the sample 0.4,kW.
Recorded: 20.64,kW
